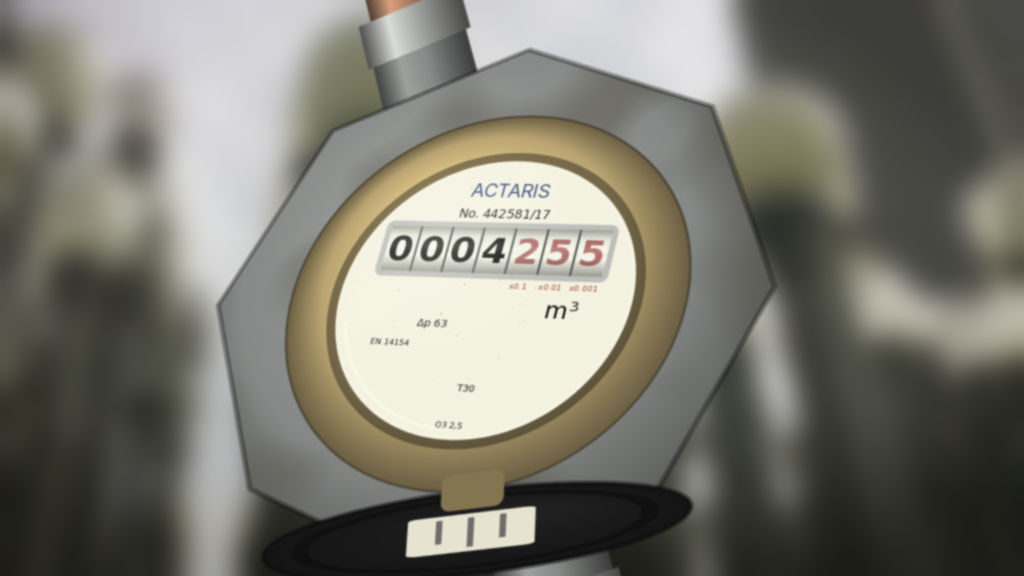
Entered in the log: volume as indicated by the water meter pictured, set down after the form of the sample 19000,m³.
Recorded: 4.255,m³
